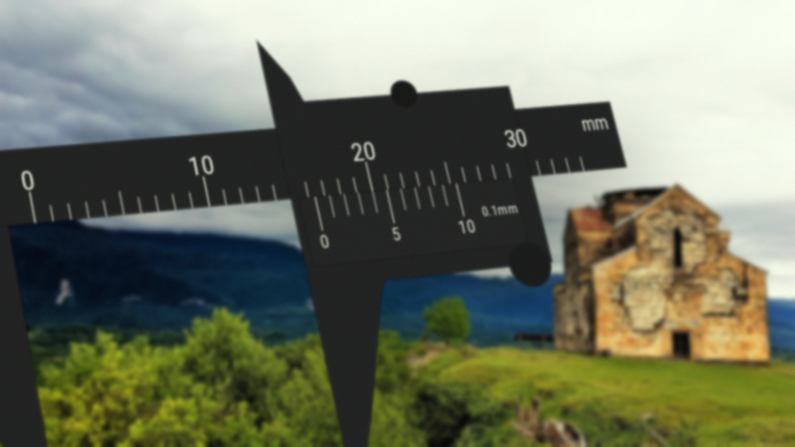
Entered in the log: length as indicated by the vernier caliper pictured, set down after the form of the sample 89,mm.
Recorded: 16.4,mm
